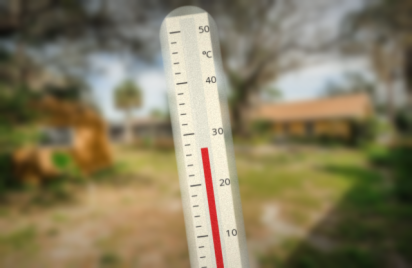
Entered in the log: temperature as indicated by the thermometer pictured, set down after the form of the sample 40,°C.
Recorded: 27,°C
